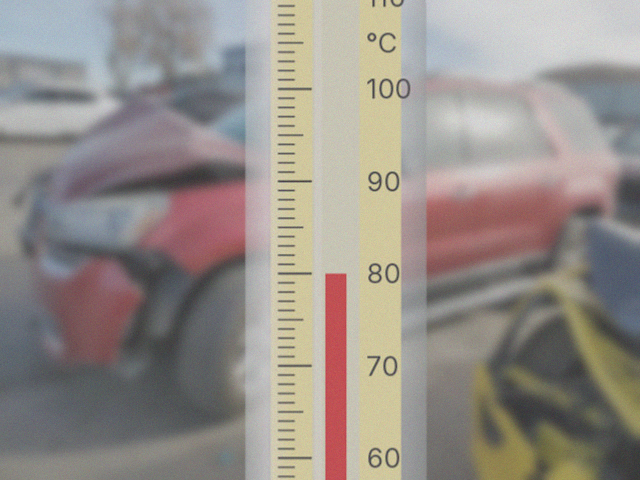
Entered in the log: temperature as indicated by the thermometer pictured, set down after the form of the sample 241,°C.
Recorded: 80,°C
